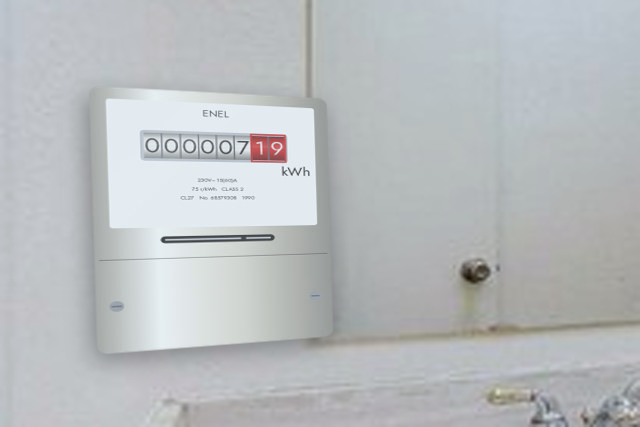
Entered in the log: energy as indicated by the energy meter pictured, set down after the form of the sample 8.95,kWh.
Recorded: 7.19,kWh
